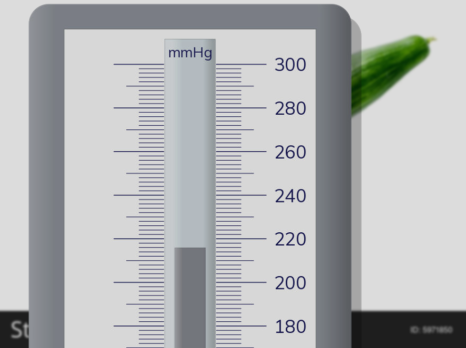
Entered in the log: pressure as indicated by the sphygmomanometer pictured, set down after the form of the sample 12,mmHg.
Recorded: 216,mmHg
